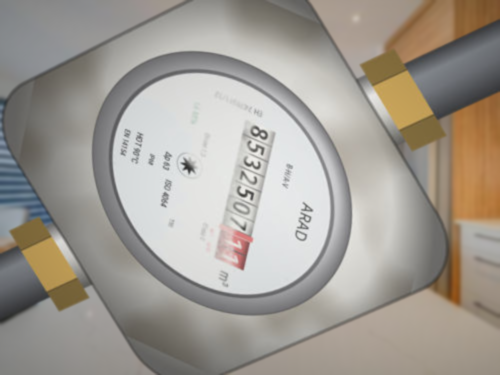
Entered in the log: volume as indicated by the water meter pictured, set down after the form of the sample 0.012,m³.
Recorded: 8532507.11,m³
